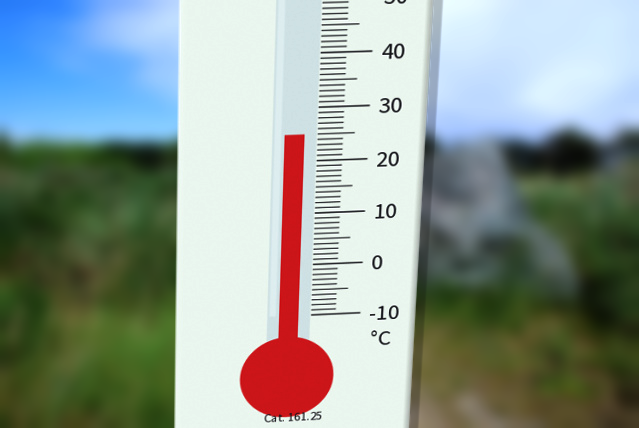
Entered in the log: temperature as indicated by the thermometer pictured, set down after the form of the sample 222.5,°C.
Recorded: 25,°C
